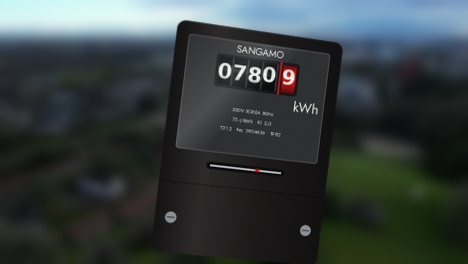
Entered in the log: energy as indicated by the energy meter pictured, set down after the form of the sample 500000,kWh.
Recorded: 780.9,kWh
